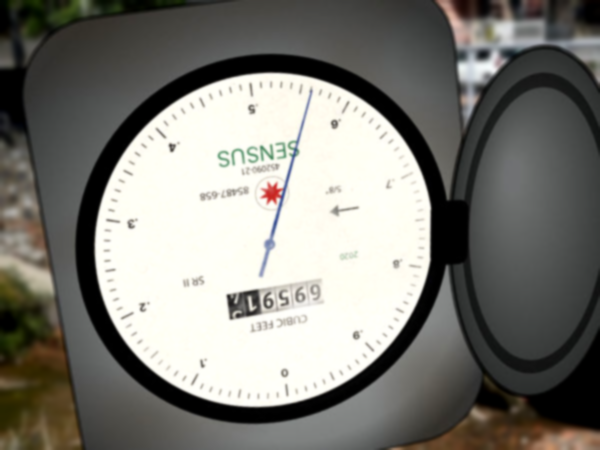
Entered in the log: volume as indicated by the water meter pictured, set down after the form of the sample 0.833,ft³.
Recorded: 695913.56,ft³
